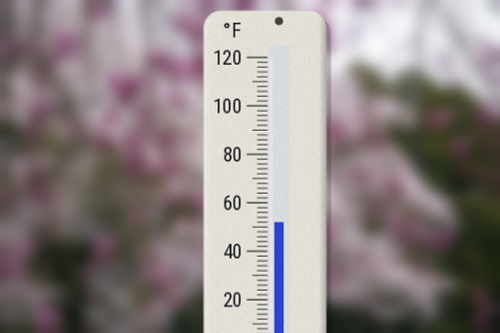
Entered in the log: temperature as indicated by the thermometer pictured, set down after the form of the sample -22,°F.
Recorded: 52,°F
